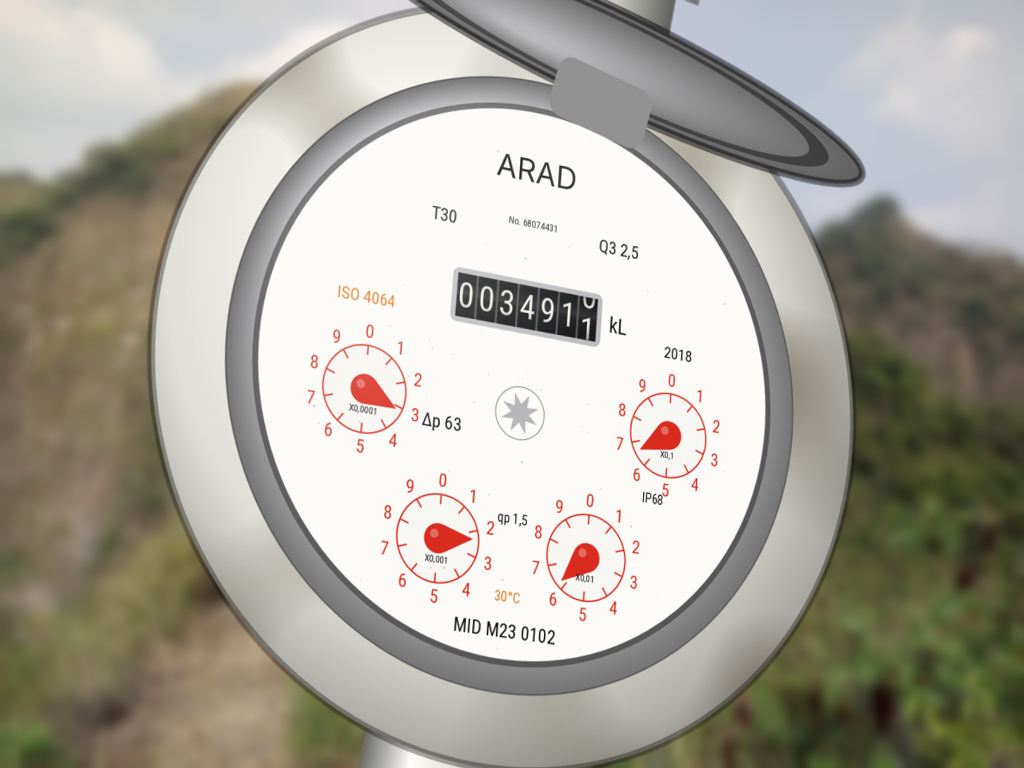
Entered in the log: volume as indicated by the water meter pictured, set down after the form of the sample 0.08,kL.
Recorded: 34910.6623,kL
